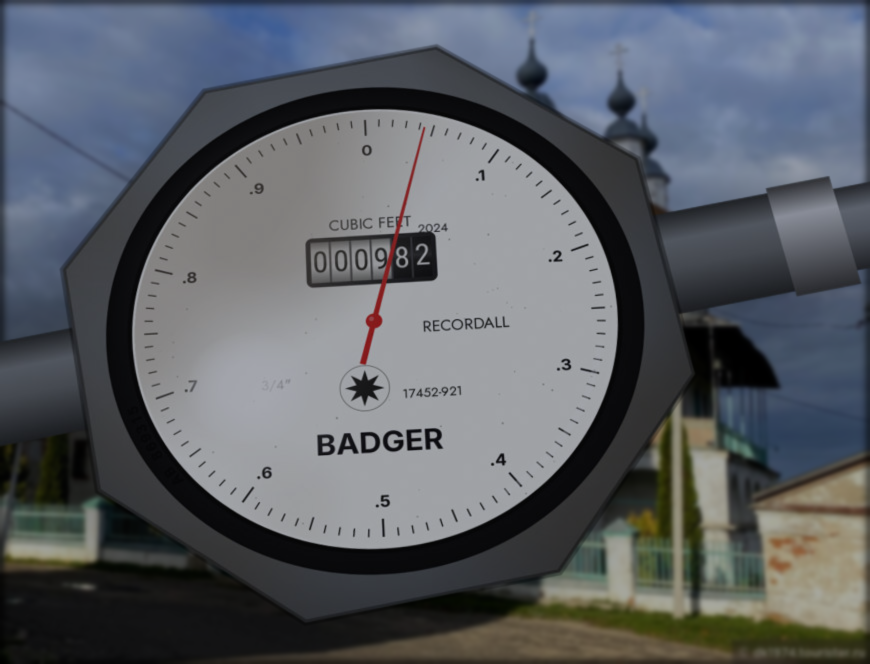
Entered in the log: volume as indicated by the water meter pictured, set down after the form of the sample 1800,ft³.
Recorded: 982.04,ft³
